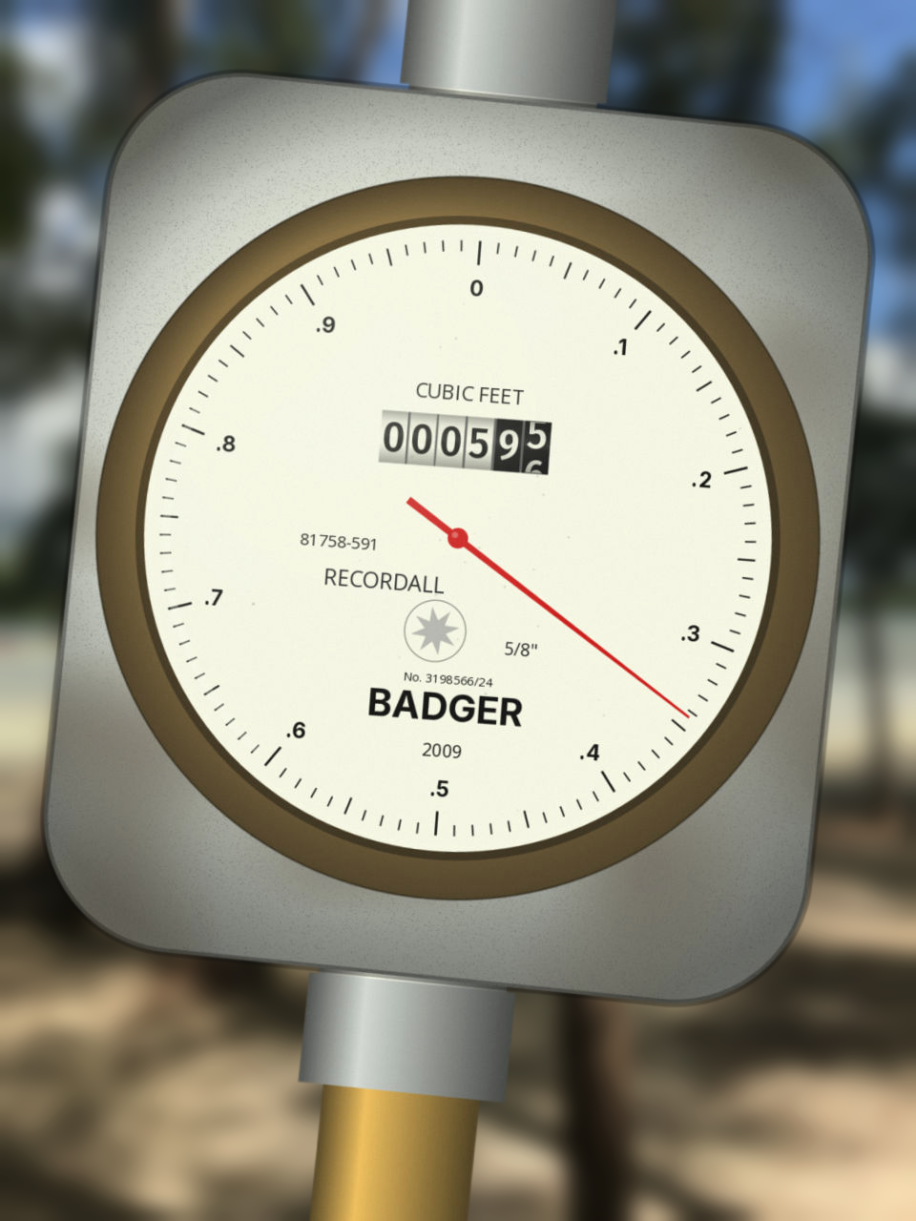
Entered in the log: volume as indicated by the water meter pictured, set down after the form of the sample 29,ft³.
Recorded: 595.34,ft³
